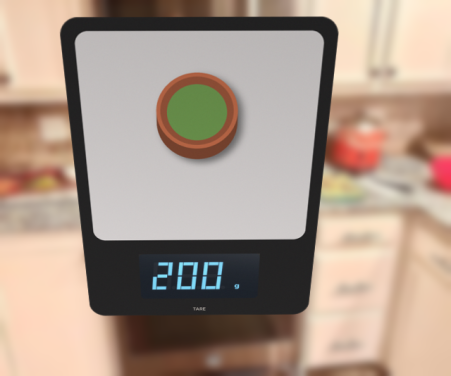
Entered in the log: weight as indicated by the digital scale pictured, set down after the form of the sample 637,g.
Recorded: 200,g
